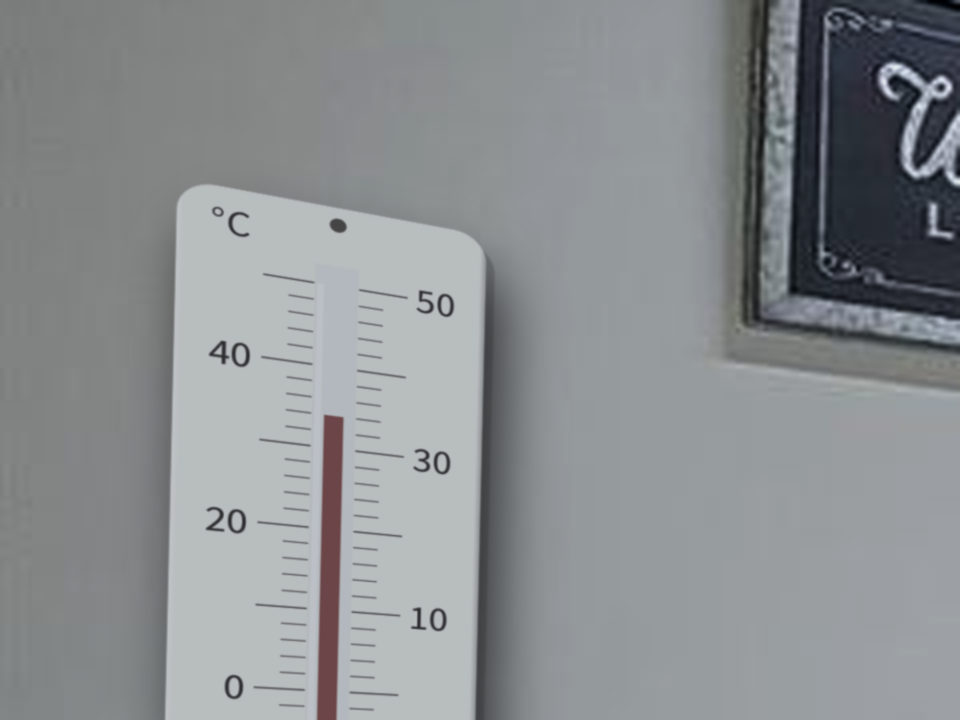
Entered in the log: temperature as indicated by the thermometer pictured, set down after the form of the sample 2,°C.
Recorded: 34,°C
